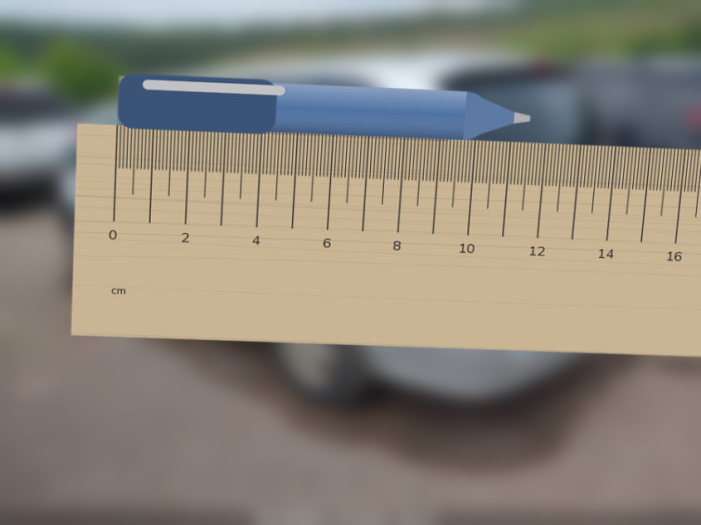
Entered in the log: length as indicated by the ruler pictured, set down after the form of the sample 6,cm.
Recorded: 11.5,cm
